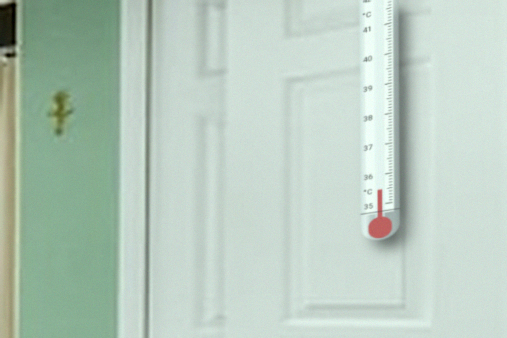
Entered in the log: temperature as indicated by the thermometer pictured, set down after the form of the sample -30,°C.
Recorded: 35.5,°C
